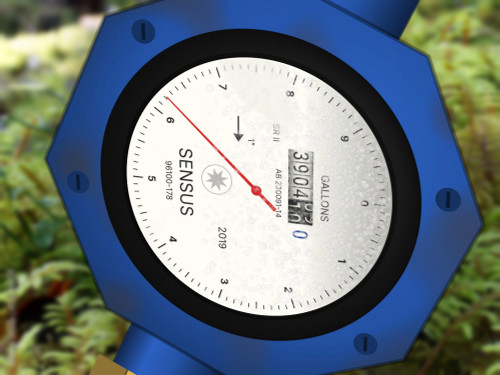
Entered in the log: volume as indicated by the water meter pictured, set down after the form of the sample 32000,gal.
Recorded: 3904096.2,gal
